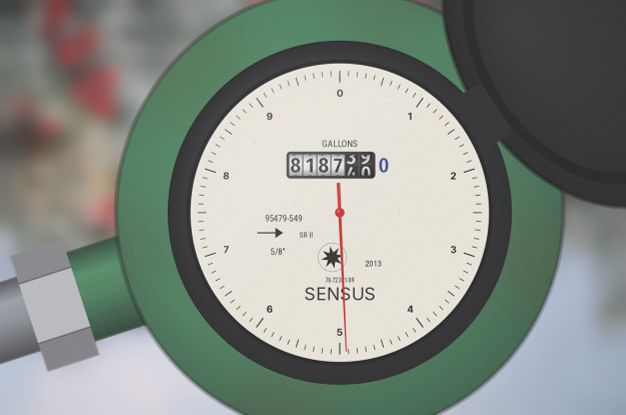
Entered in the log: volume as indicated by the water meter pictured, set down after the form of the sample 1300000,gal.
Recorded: 8187394.9,gal
